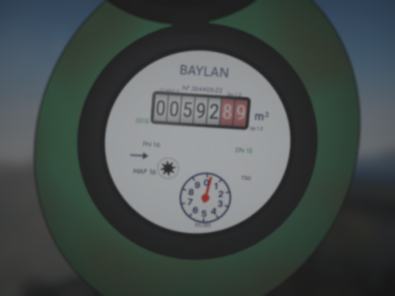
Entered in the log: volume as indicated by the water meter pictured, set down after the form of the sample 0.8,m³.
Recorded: 592.890,m³
